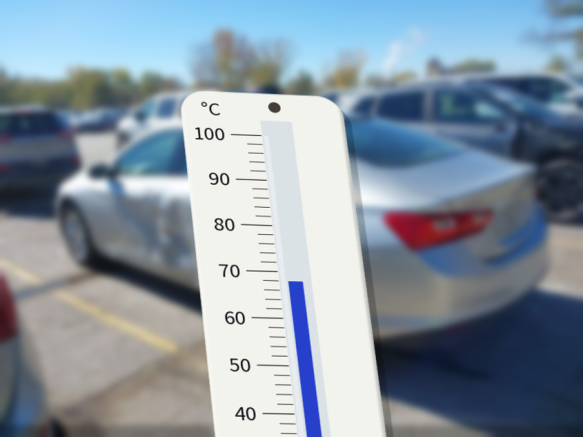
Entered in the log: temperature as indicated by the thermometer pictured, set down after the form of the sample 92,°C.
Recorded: 68,°C
